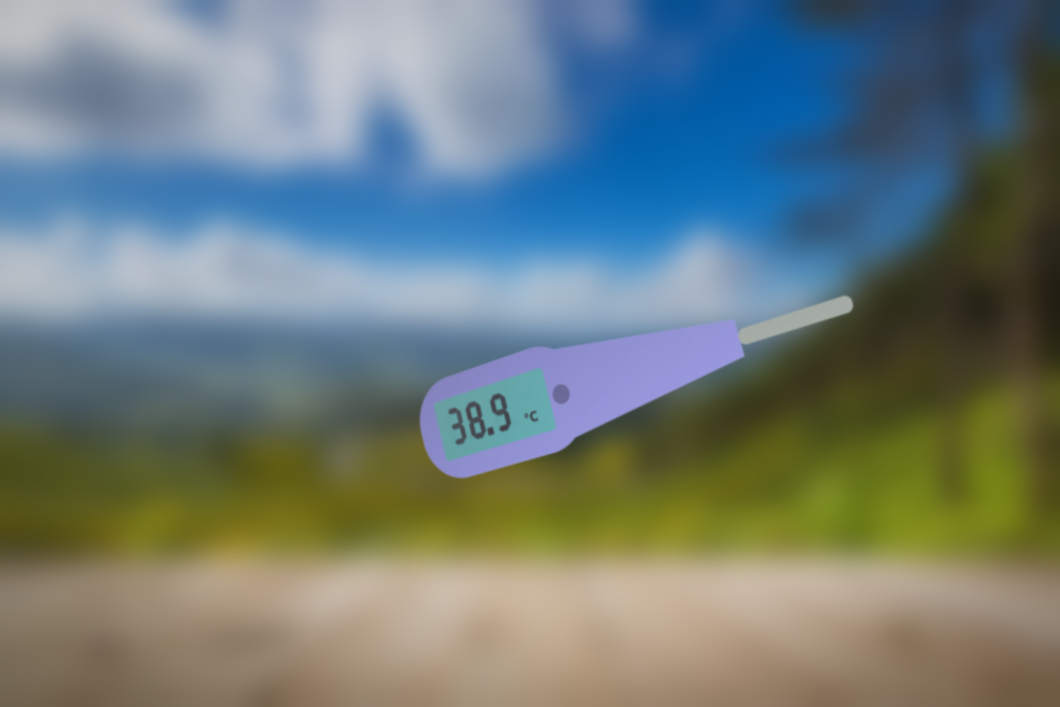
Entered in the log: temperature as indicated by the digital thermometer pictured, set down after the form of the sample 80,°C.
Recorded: 38.9,°C
